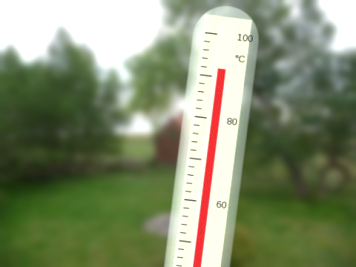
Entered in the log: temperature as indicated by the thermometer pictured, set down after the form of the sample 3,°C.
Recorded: 92,°C
